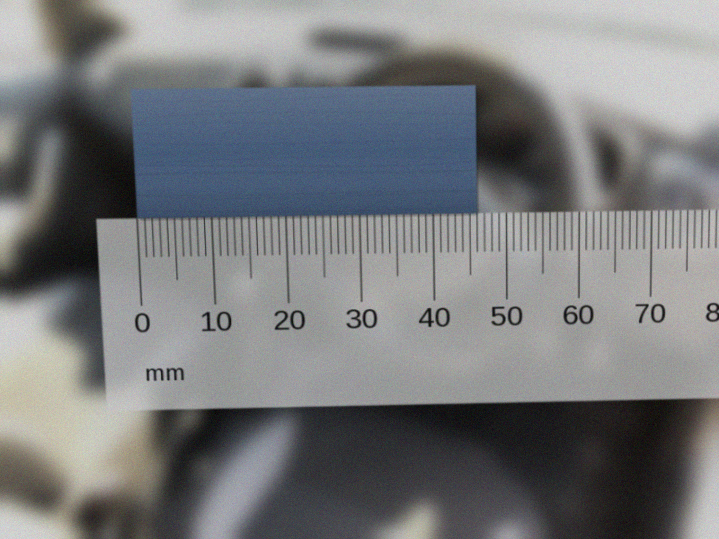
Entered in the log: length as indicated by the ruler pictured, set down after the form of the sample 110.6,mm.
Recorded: 46,mm
